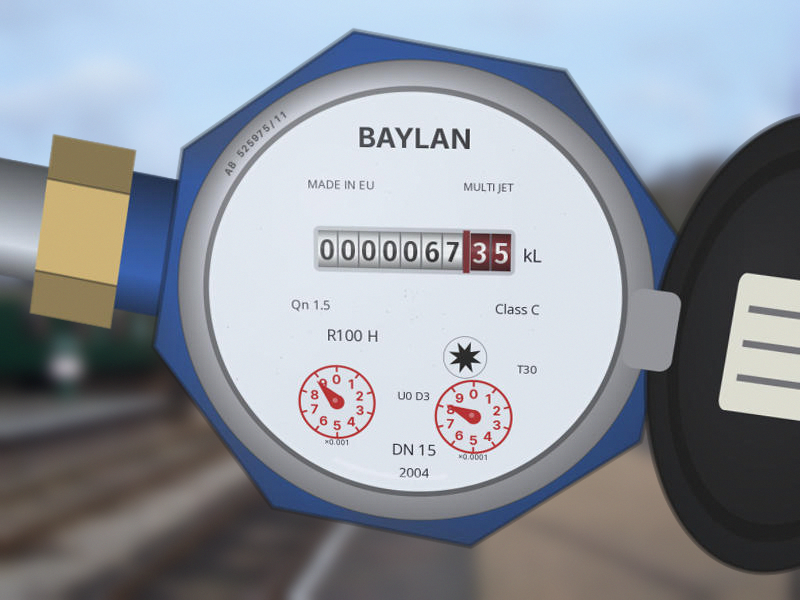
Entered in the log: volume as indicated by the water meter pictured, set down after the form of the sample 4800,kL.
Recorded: 67.3588,kL
